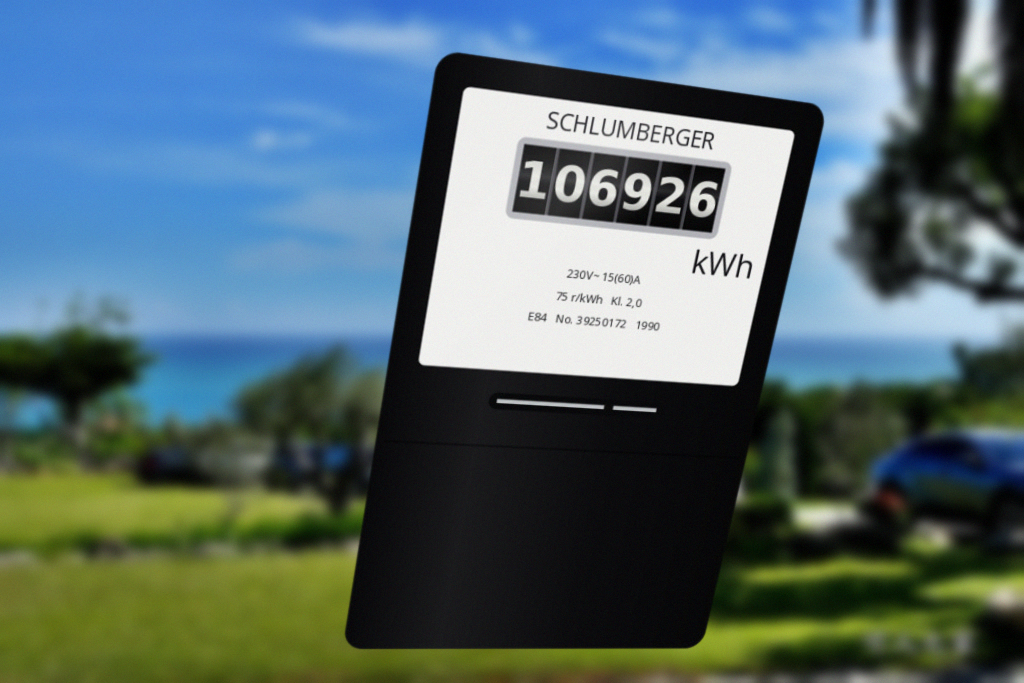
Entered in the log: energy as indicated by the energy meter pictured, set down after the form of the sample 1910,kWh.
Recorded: 106926,kWh
